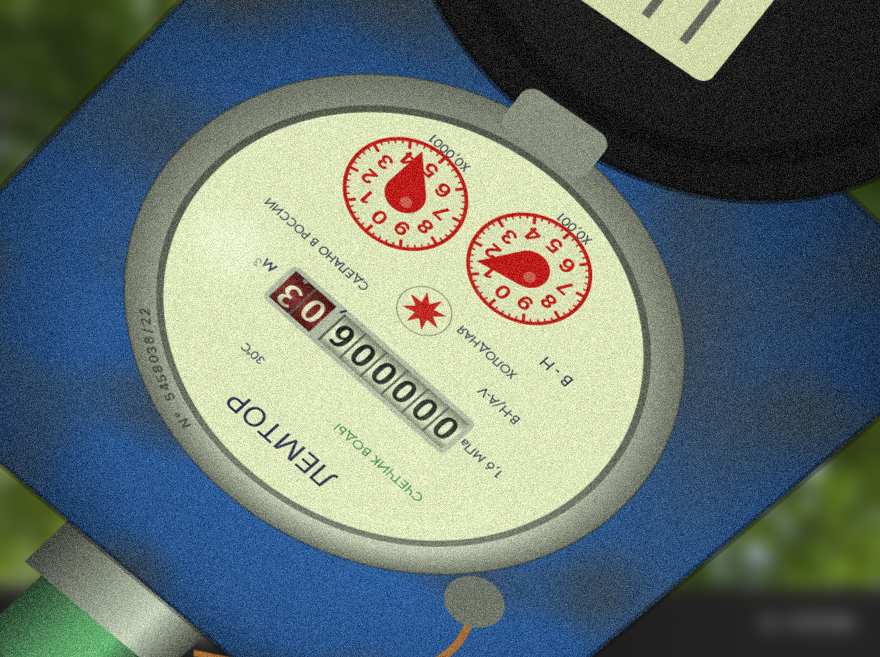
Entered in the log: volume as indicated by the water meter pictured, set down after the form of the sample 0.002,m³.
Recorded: 6.0314,m³
